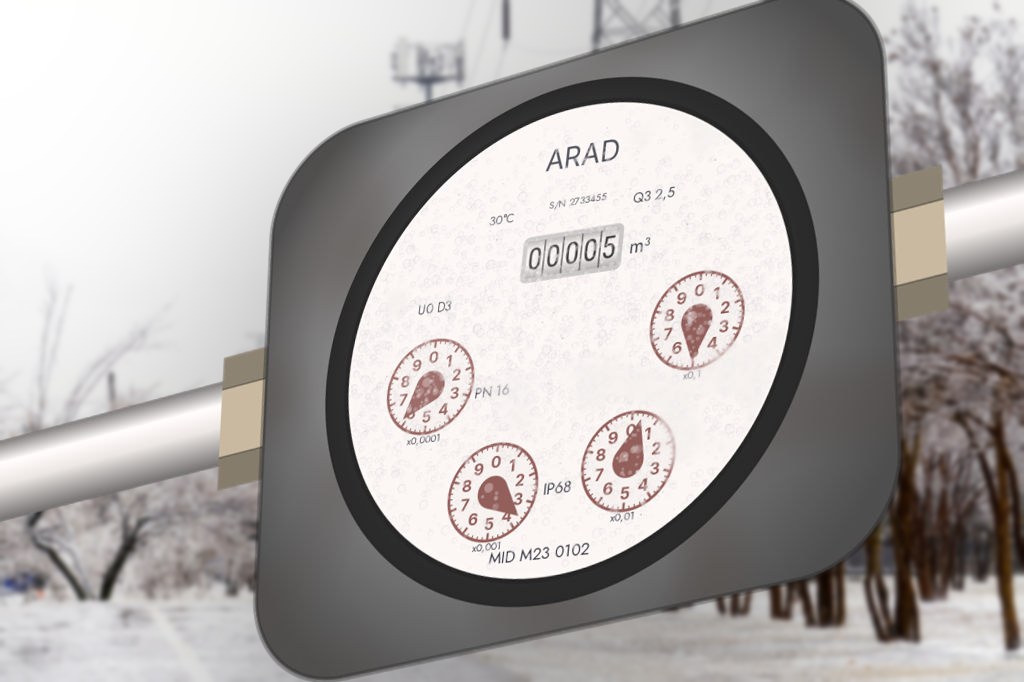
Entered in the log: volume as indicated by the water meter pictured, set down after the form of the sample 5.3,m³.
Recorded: 5.5036,m³
